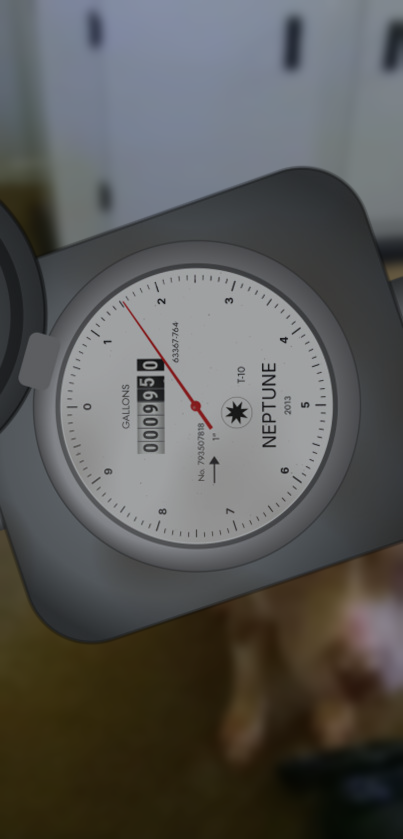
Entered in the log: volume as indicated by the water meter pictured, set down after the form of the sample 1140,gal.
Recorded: 9951.5,gal
